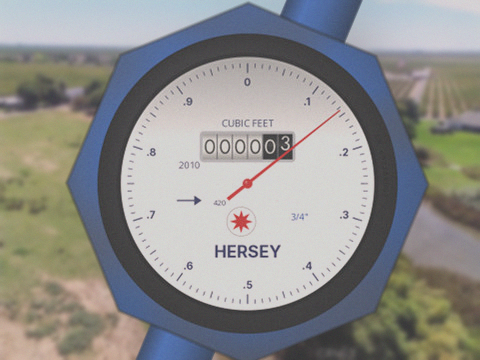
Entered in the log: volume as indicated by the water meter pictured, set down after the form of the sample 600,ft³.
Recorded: 3.14,ft³
